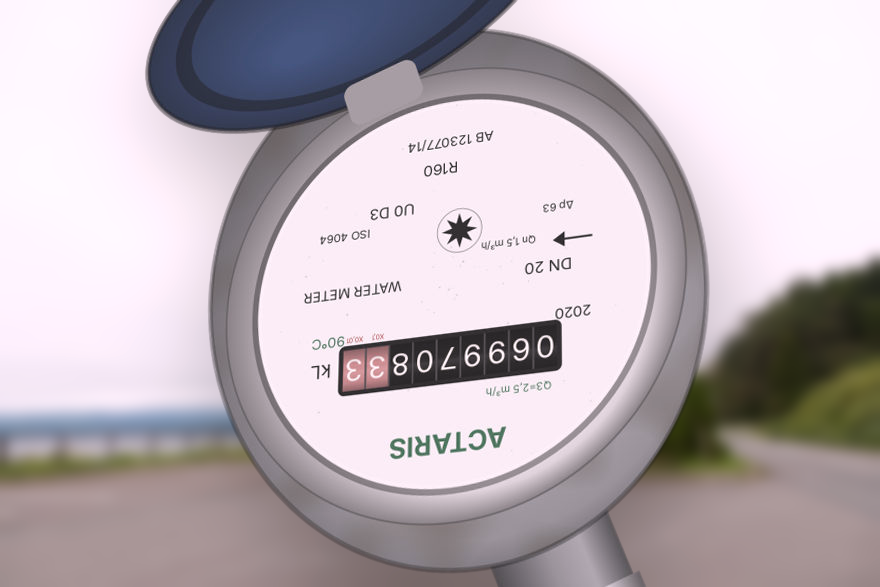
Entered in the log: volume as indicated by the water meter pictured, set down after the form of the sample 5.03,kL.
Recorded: 699708.33,kL
